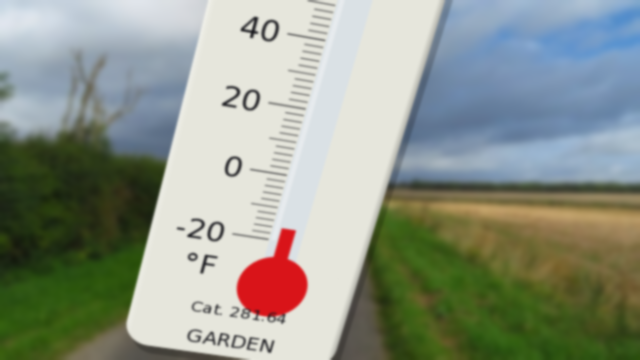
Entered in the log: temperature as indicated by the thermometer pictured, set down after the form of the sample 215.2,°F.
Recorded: -16,°F
